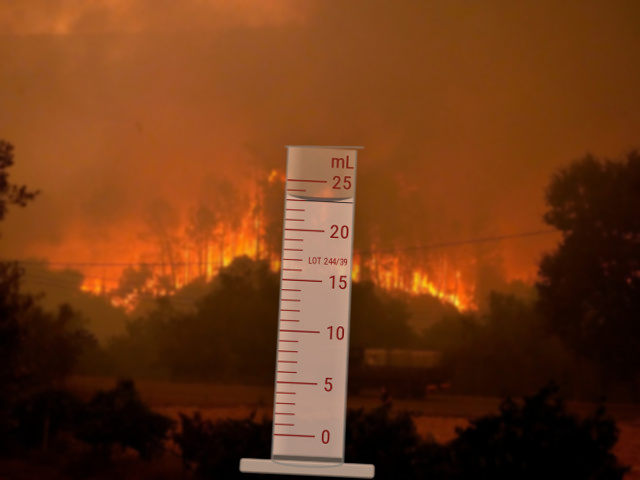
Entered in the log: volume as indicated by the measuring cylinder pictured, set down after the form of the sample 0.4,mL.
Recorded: 23,mL
